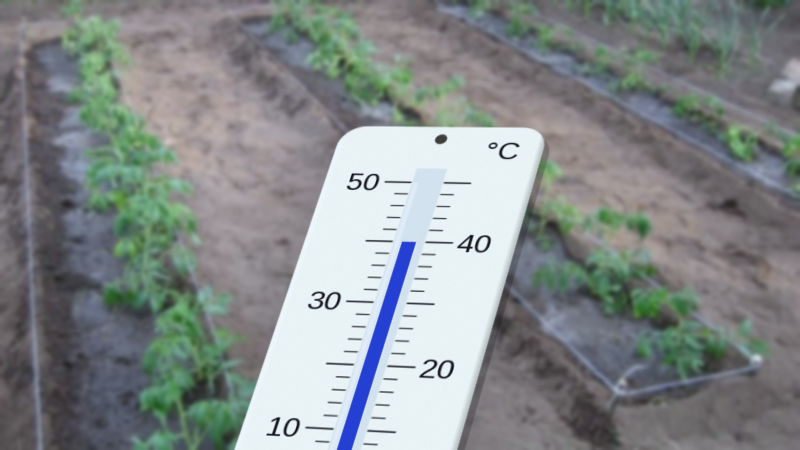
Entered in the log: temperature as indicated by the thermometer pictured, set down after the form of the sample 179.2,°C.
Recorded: 40,°C
